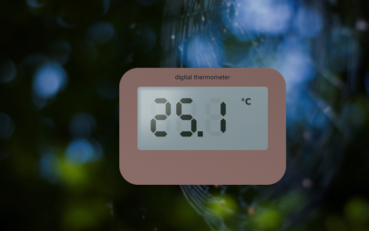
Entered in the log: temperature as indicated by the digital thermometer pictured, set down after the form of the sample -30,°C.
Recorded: 25.1,°C
